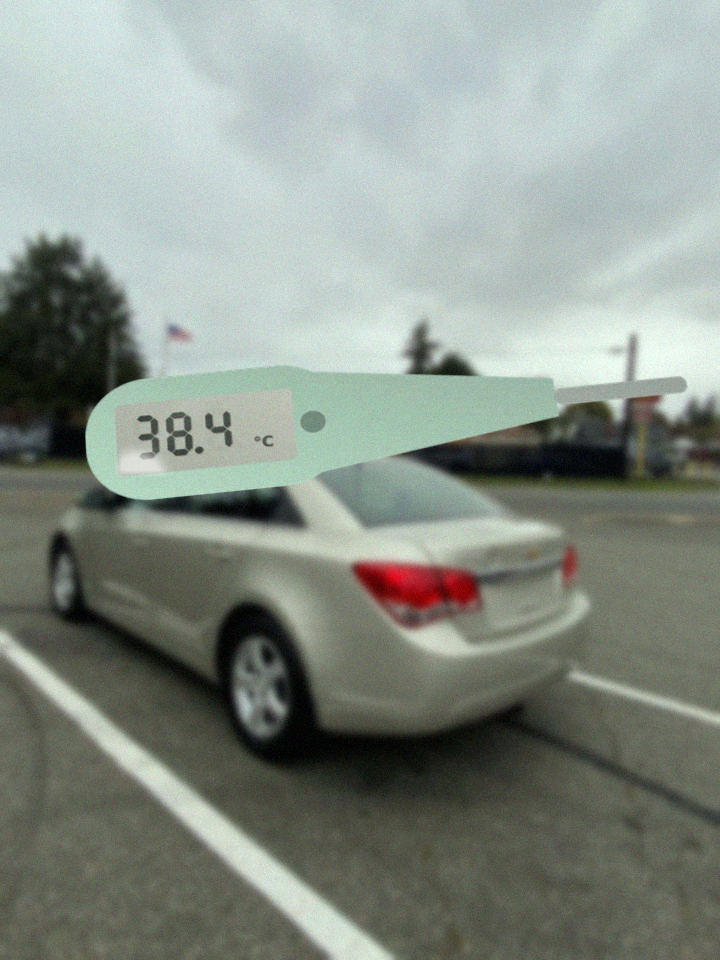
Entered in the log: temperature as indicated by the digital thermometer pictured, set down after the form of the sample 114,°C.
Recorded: 38.4,°C
